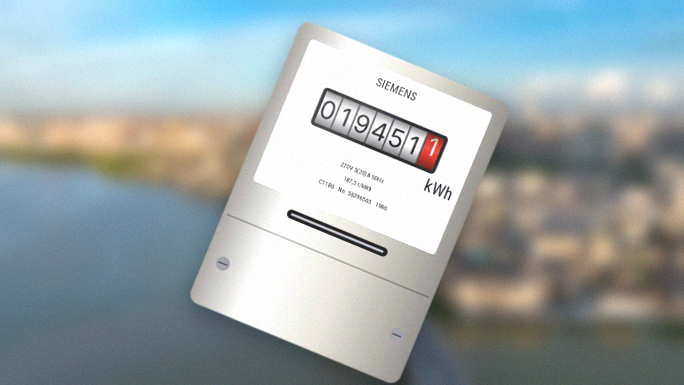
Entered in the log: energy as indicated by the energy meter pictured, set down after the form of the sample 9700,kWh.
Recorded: 19451.1,kWh
